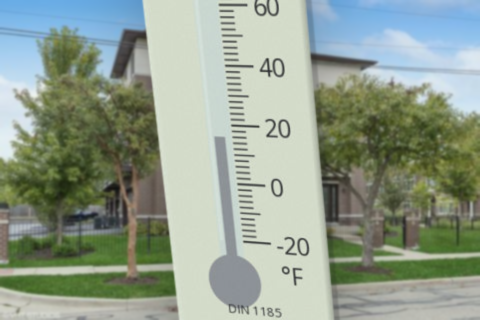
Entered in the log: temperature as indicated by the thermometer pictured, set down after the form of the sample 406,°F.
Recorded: 16,°F
